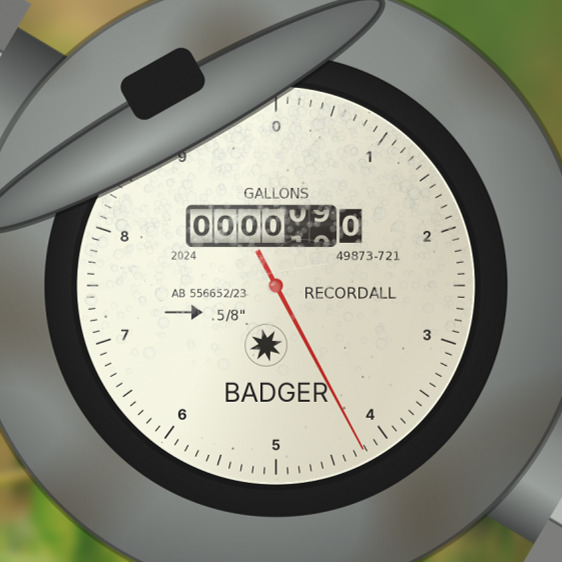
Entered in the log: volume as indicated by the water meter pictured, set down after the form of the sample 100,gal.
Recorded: 94.2,gal
